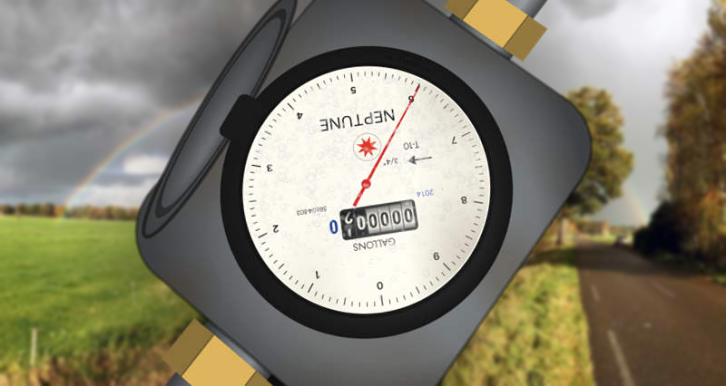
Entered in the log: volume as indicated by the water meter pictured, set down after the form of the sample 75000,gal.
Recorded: 16.0,gal
